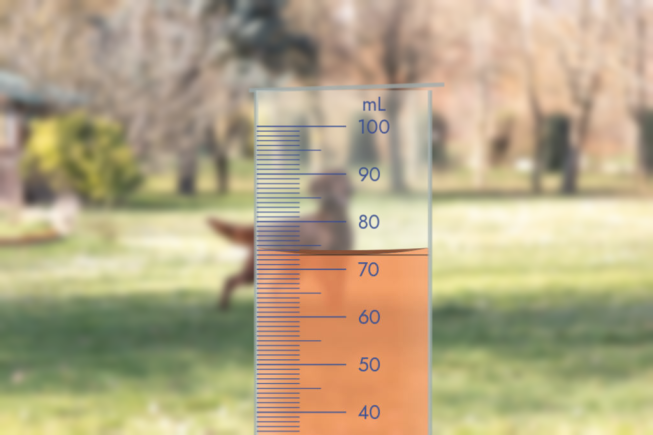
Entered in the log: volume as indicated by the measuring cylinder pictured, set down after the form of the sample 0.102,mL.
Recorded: 73,mL
